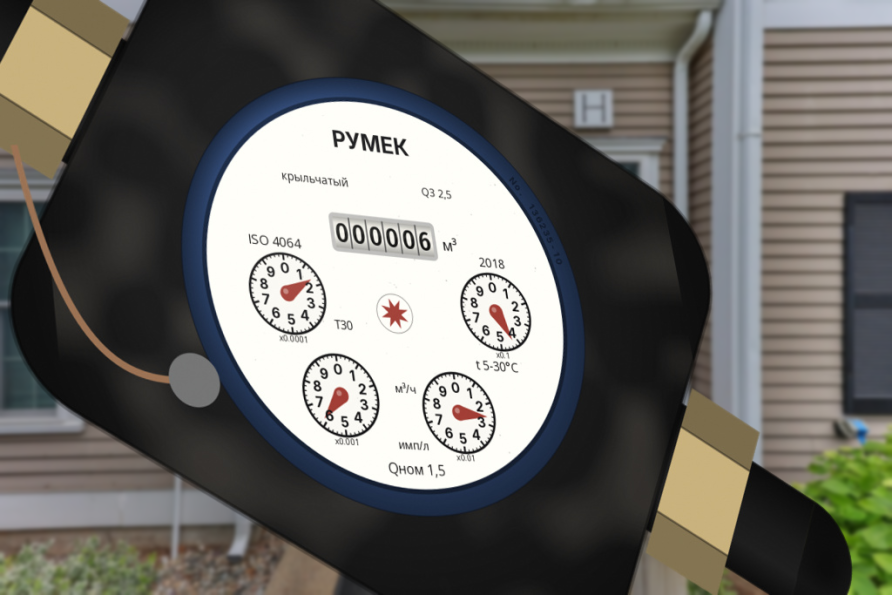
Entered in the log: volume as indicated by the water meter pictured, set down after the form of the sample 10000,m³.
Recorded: 6.4261,m³
